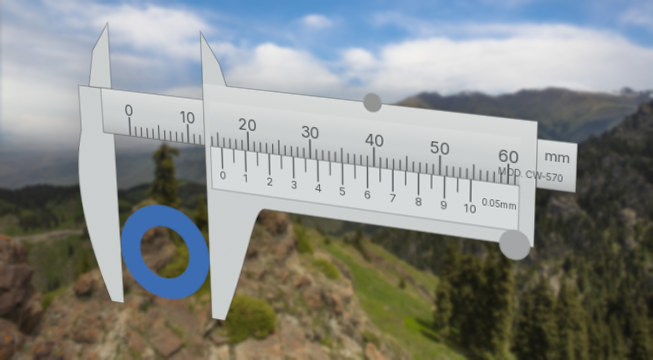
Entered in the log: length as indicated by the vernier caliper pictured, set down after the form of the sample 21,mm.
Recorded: 15.6,mm
